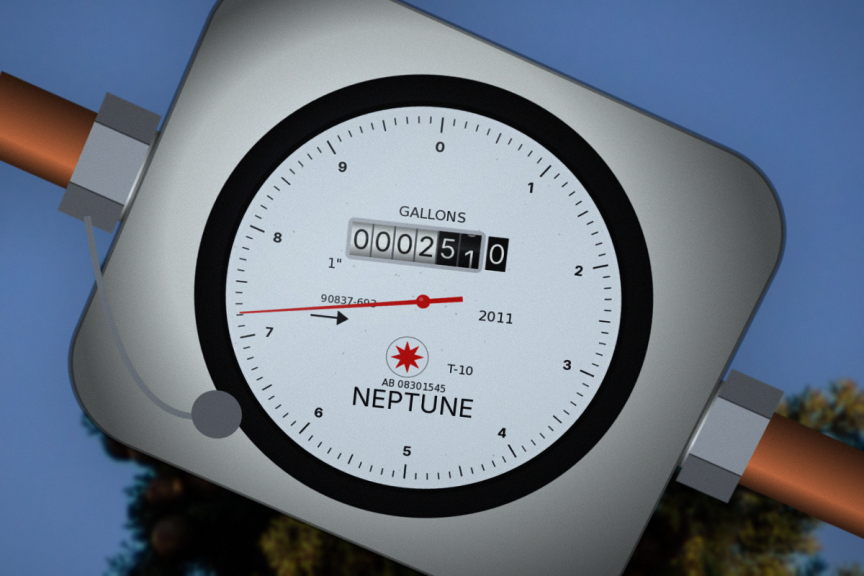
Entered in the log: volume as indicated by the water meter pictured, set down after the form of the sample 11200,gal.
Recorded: 2507.2,gal
